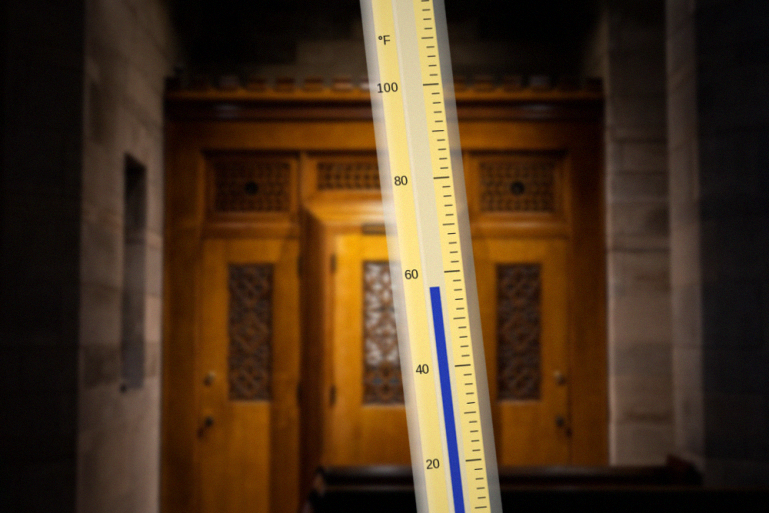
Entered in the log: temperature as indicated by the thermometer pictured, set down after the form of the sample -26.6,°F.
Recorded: 57,°F
